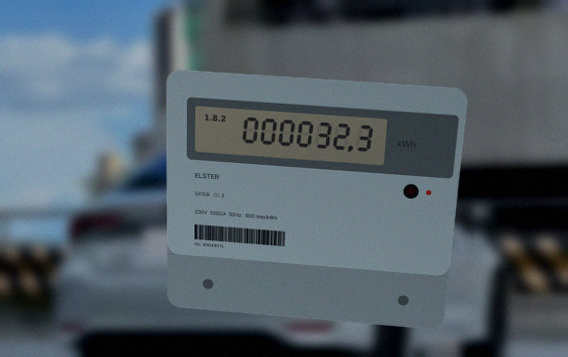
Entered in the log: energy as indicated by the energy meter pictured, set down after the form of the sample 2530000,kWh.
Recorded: 32.3,kWh
